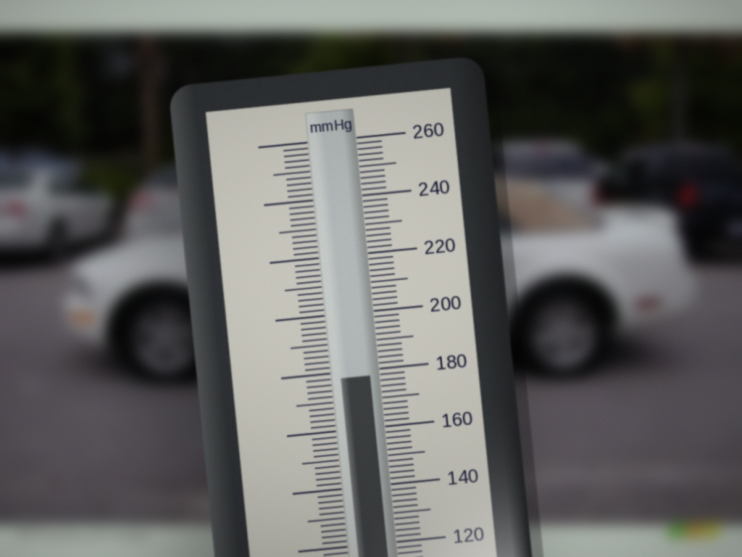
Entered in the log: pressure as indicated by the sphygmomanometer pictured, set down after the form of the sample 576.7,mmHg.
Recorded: 178,mmHg
